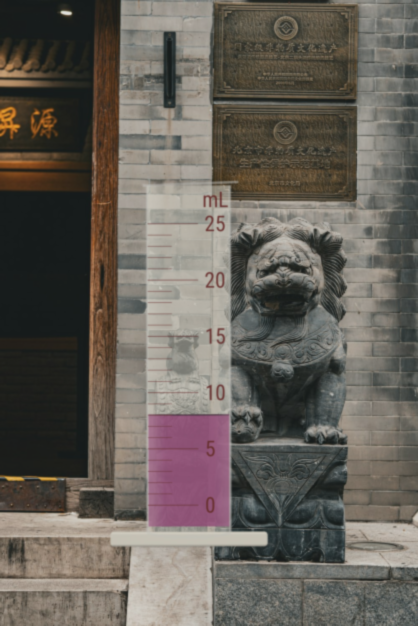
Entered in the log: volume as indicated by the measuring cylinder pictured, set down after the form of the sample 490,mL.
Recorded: 8,mL
